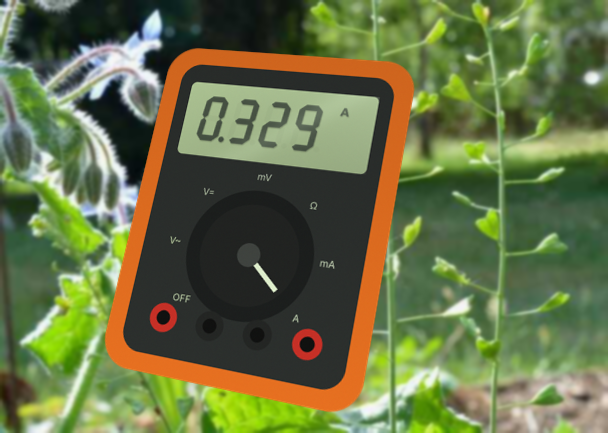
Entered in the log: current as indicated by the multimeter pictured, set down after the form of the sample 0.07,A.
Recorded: 0.329,A
